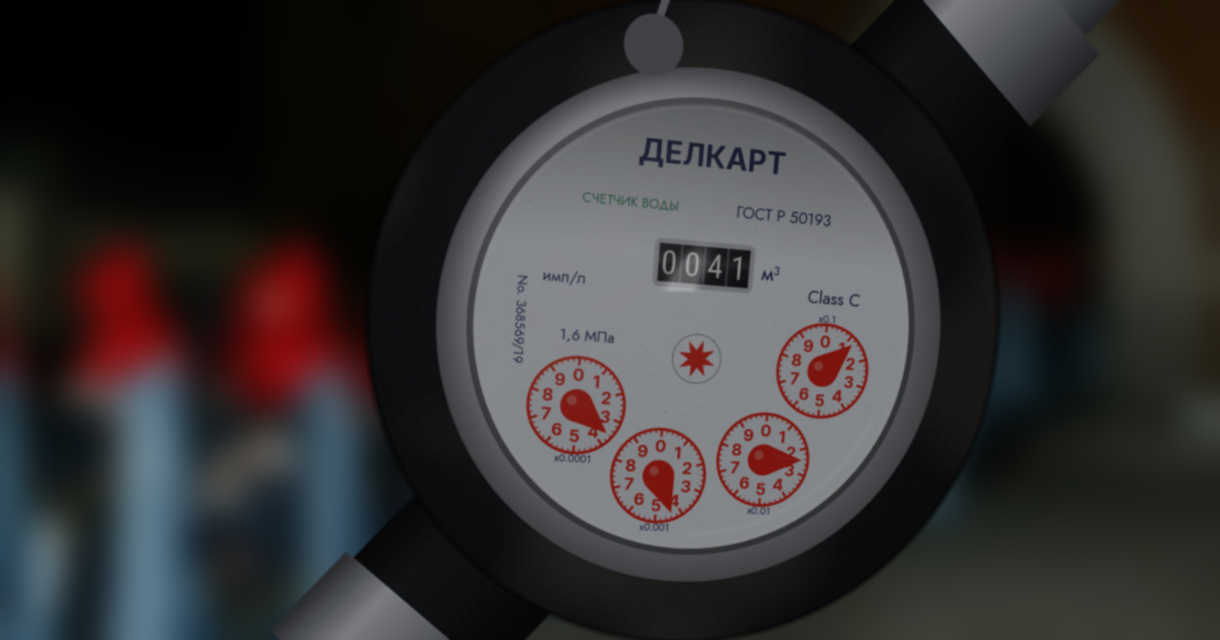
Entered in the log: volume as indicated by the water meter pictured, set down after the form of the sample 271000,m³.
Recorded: 41.1243,m³
